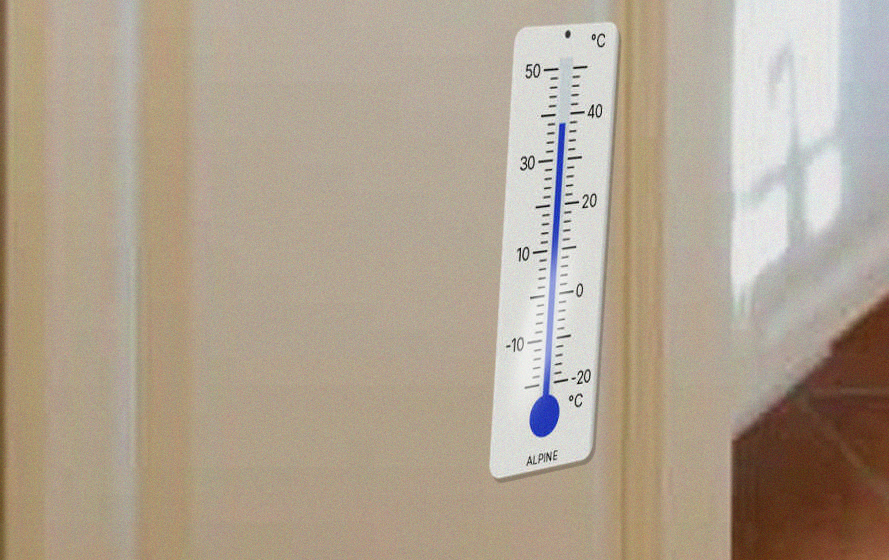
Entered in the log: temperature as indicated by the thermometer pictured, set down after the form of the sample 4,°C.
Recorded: 38,°C
